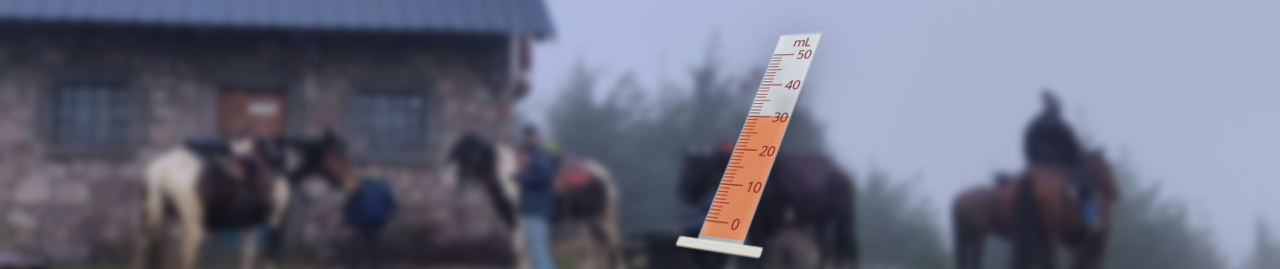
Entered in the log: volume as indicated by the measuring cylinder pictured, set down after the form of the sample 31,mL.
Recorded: 30,mL
